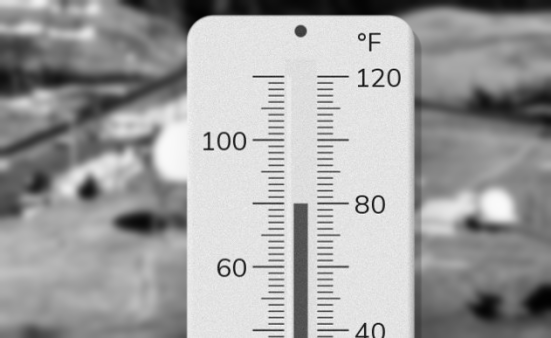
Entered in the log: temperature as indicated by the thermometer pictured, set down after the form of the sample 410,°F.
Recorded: 80,°F
